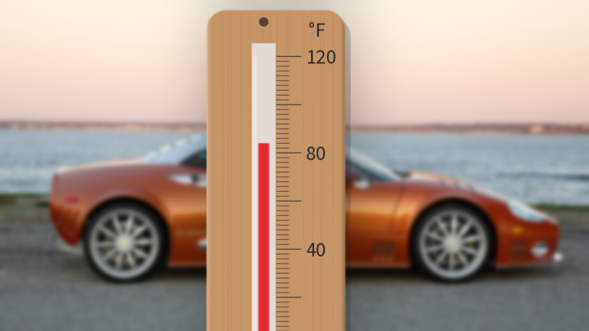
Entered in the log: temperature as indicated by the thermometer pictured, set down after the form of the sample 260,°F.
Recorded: 84,°F
